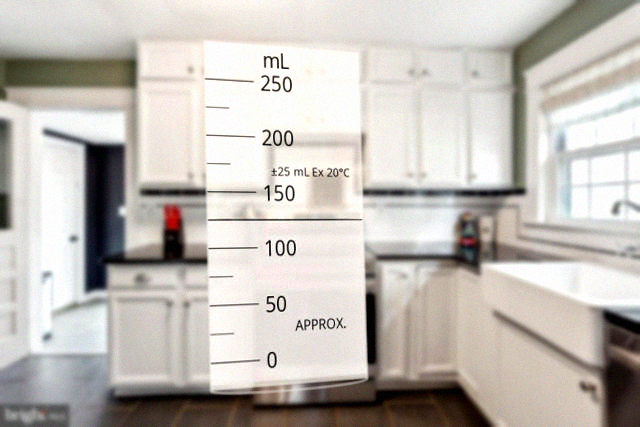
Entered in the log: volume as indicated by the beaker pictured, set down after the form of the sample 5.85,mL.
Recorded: 125,mL
